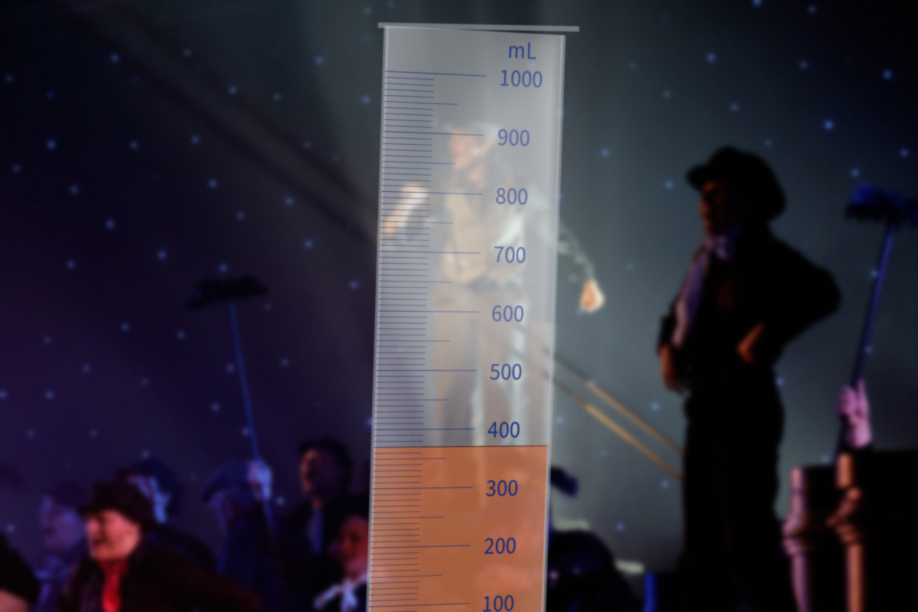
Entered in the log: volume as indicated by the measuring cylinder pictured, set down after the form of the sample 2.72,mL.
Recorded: 370,mL
